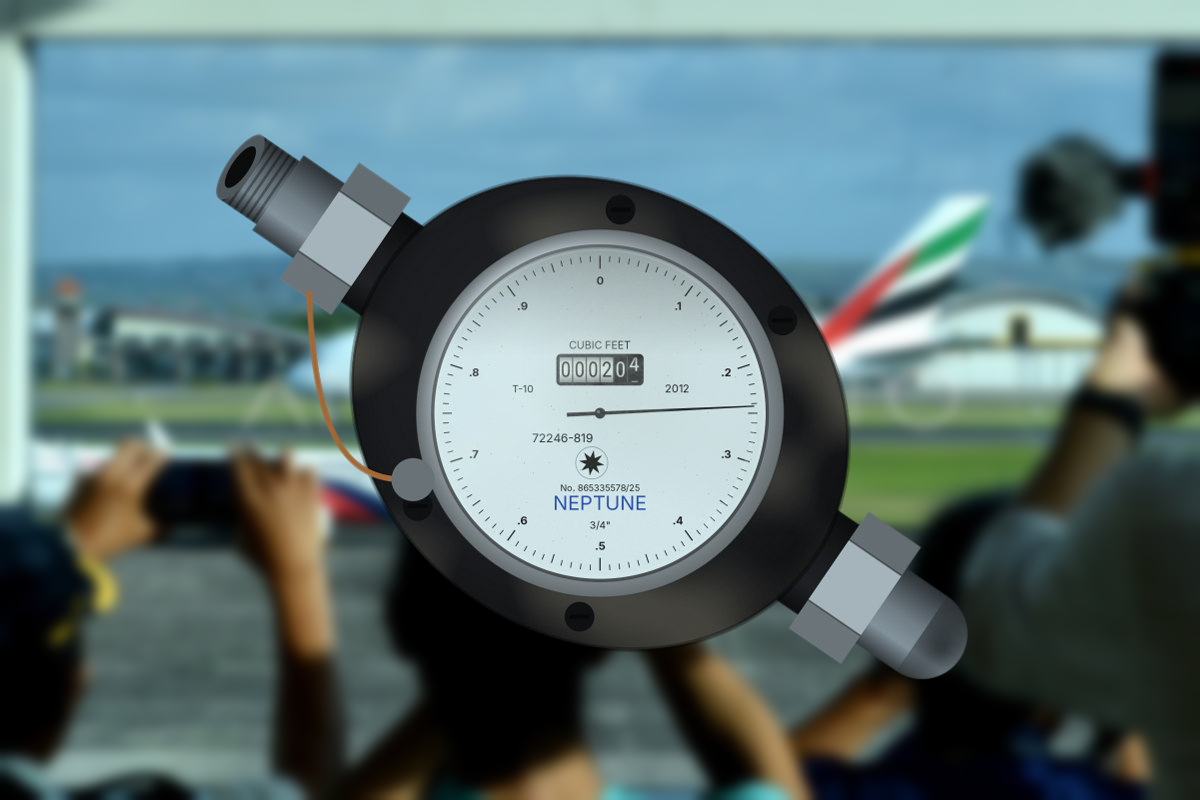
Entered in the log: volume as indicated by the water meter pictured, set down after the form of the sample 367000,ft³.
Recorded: 204.24,ft³
